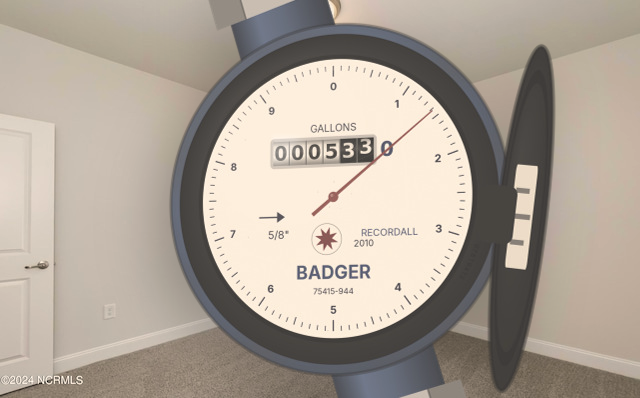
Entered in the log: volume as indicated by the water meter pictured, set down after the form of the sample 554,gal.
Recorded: 5331.4,gal
